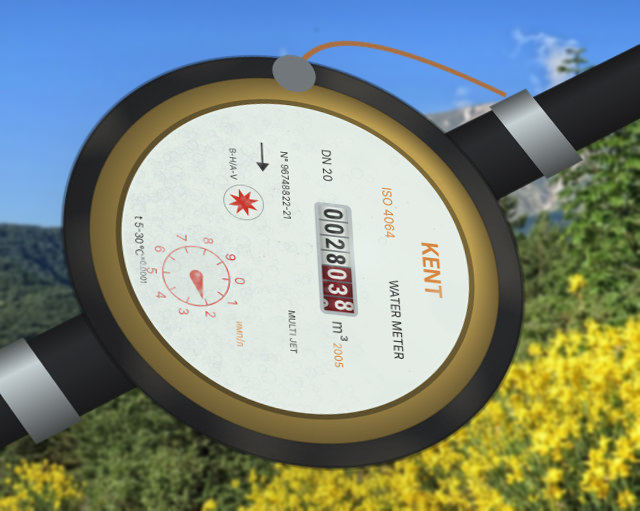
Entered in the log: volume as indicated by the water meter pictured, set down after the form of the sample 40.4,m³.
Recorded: 28.0382,m³
